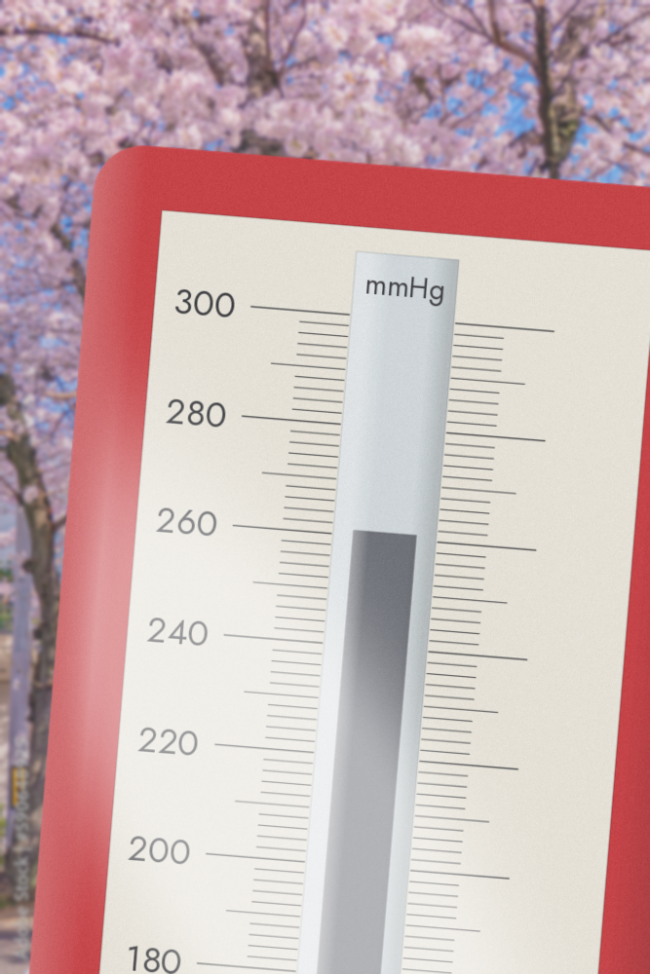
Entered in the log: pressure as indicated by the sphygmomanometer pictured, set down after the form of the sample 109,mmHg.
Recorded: 261,mmHg
